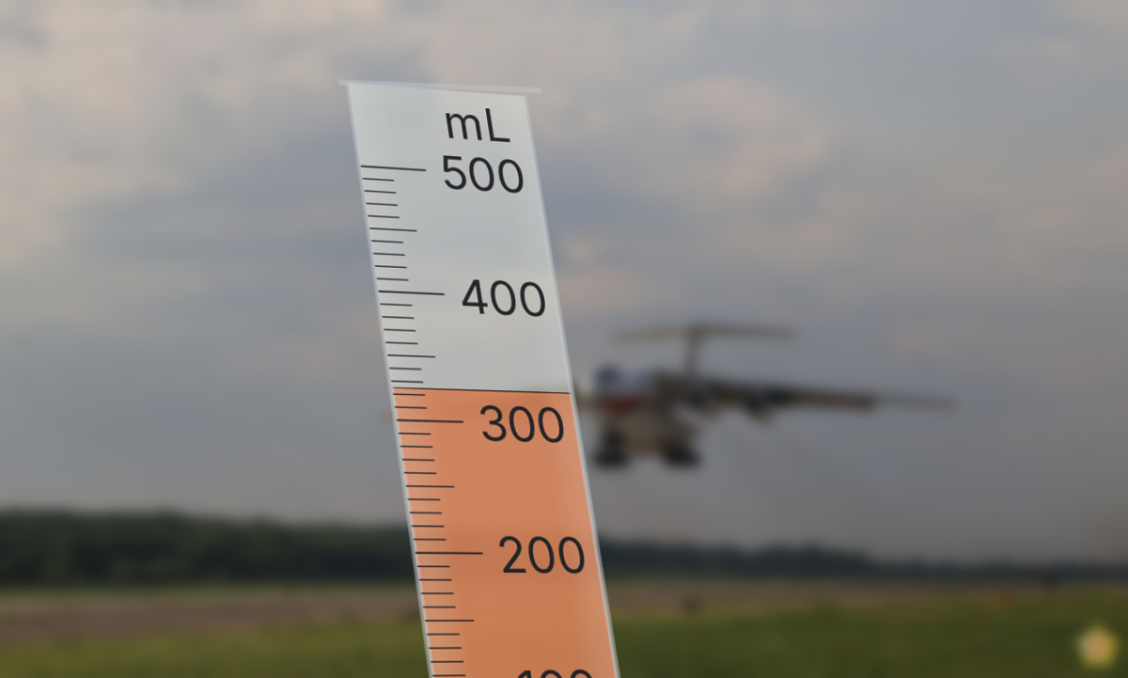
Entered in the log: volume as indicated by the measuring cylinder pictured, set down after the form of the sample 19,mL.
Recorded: 325,mL
